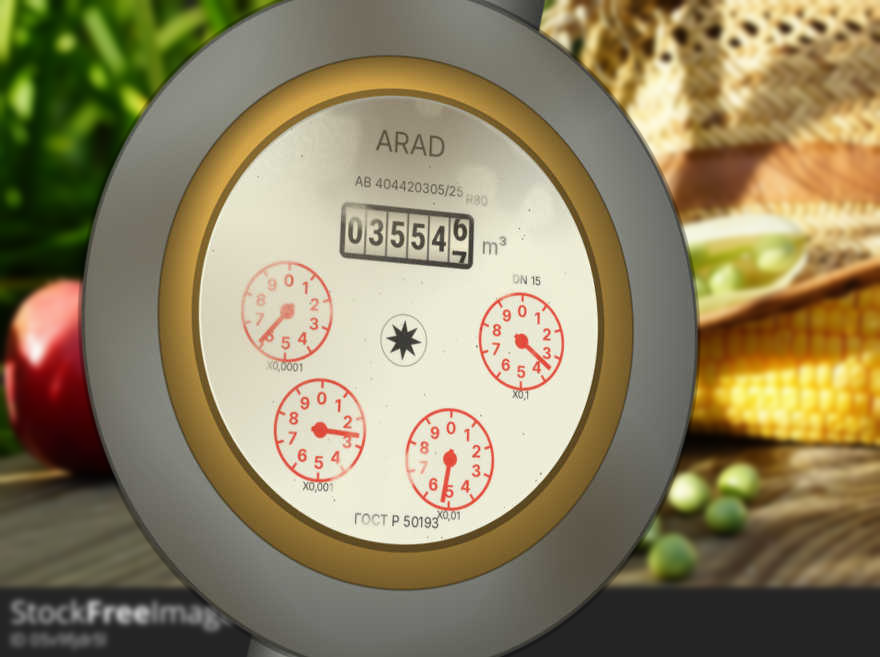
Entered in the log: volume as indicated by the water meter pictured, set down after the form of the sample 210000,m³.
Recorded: 35546.3526,m³
